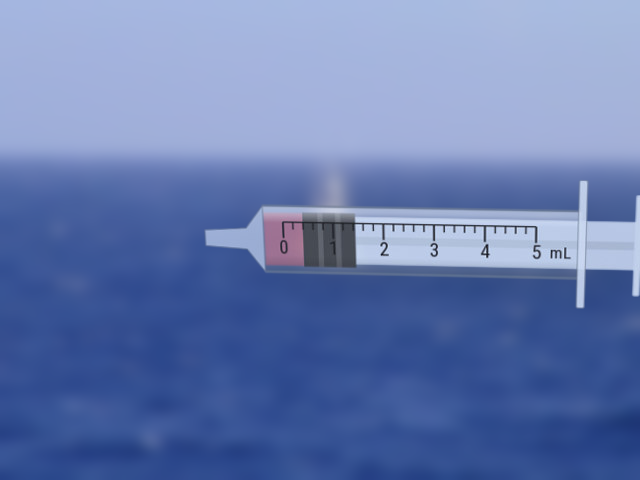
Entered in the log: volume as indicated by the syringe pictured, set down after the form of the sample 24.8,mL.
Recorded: 0.4,mL
